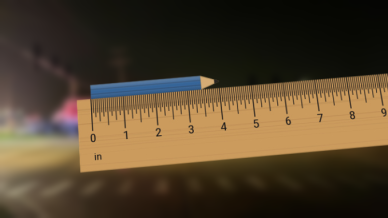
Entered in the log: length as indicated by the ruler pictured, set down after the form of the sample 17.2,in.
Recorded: 4,in
